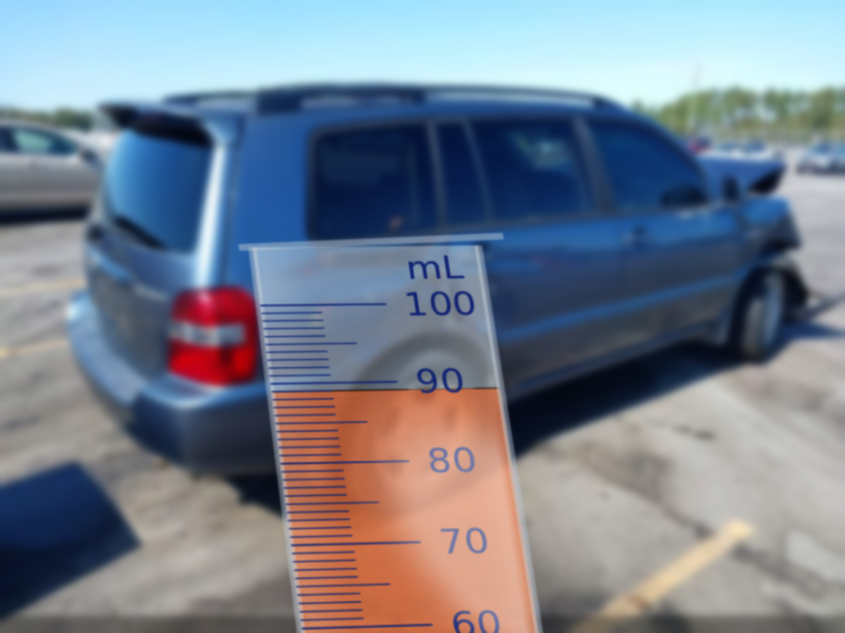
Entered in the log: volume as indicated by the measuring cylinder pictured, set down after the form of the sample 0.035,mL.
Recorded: 89,mL
